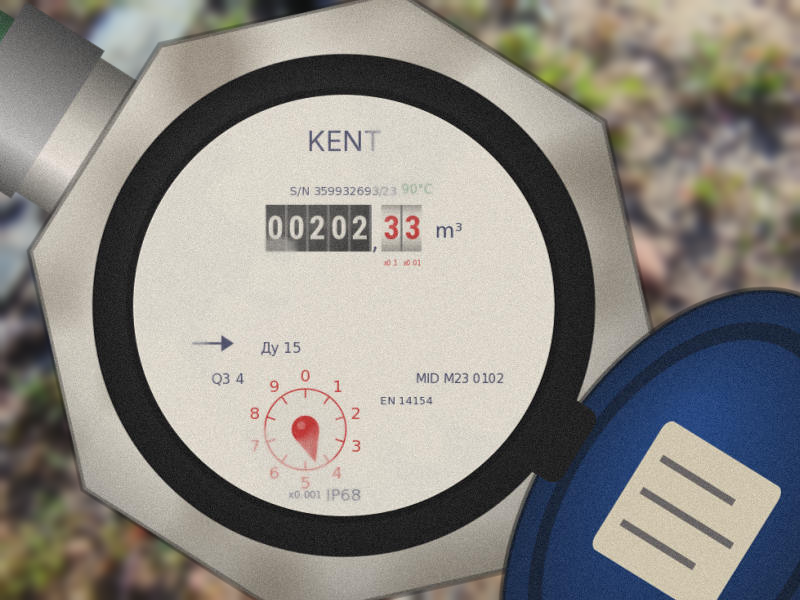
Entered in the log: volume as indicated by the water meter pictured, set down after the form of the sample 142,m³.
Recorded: 202.334,m³
